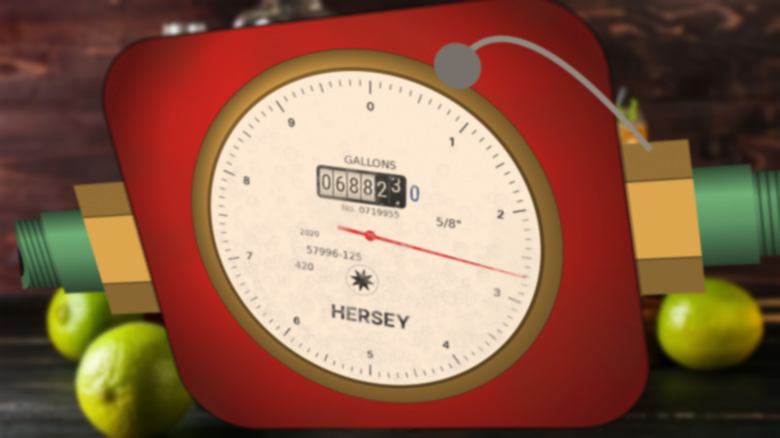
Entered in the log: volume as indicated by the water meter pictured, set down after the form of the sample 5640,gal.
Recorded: 688232.7,gal
